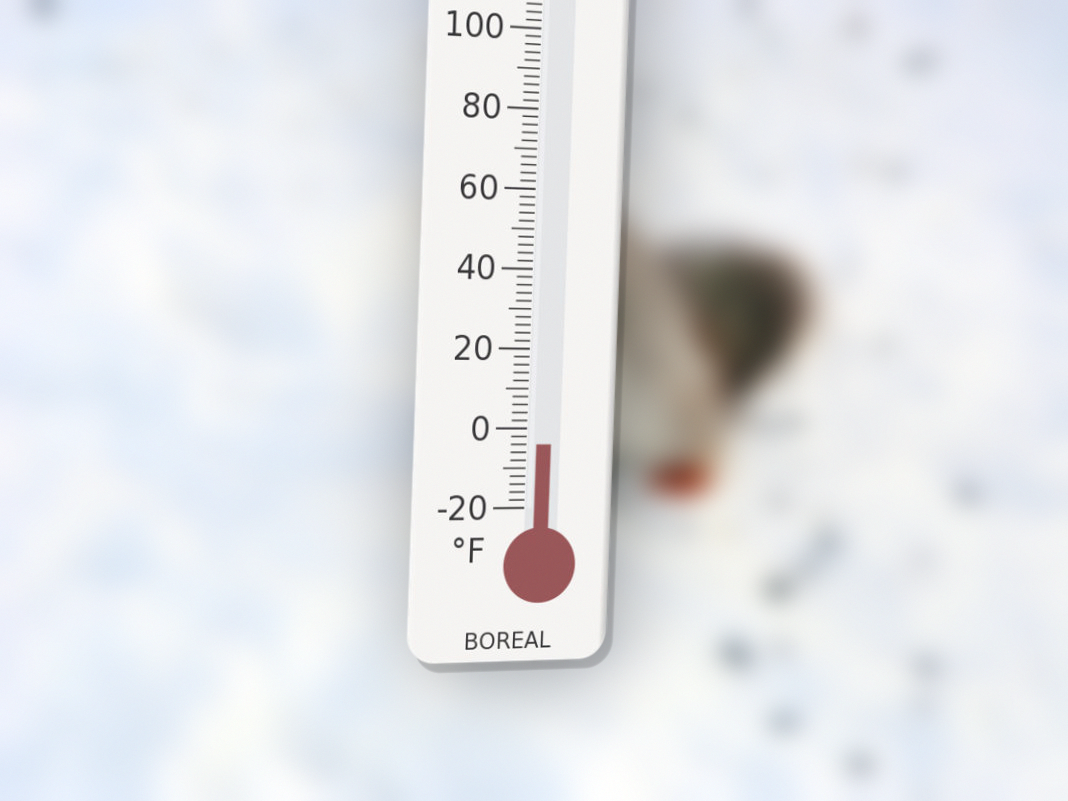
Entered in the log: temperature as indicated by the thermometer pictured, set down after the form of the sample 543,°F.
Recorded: -4,°F
